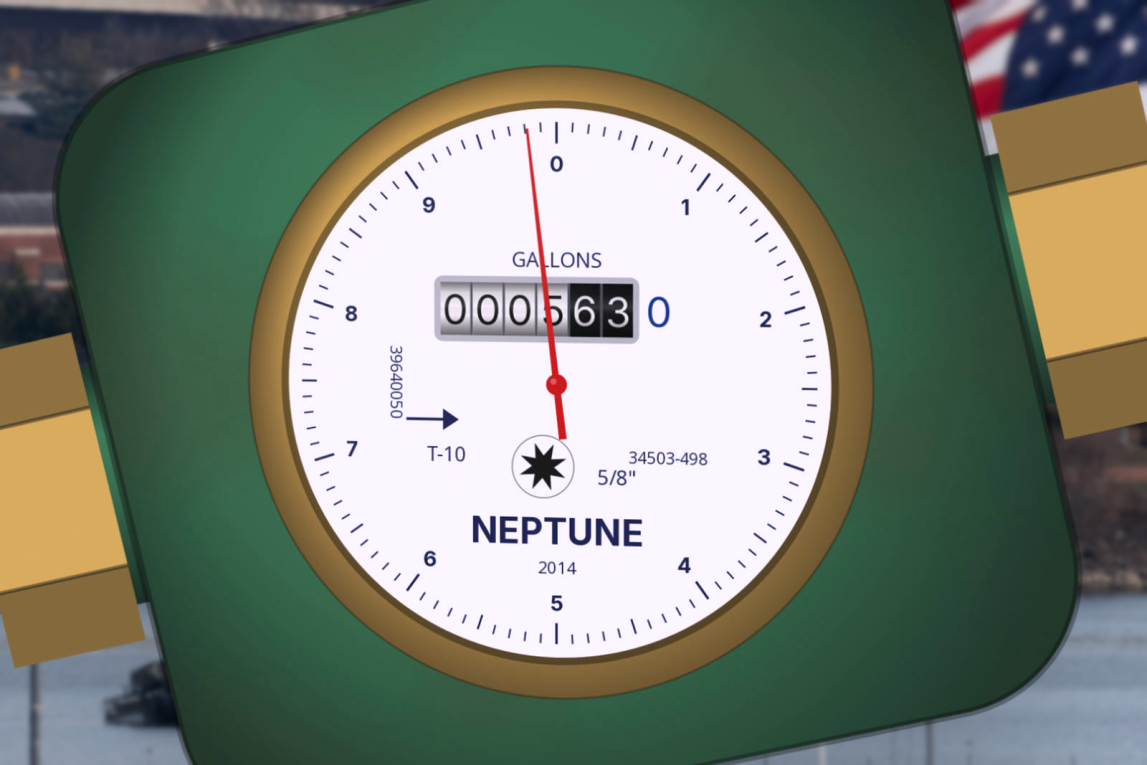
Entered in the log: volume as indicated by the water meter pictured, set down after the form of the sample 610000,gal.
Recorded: 5629.8,gal
